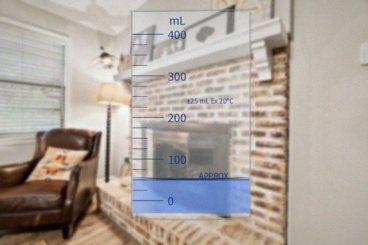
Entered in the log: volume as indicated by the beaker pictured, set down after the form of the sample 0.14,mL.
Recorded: 50,mL
